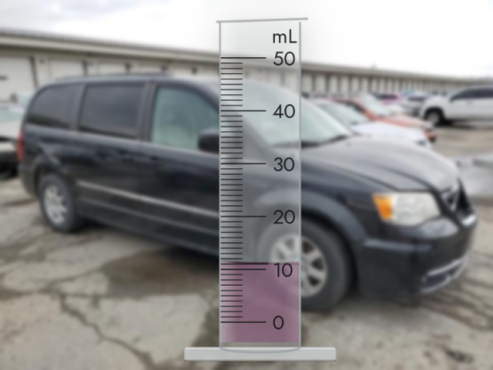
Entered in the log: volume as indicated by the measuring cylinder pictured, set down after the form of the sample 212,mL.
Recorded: 11,mL
